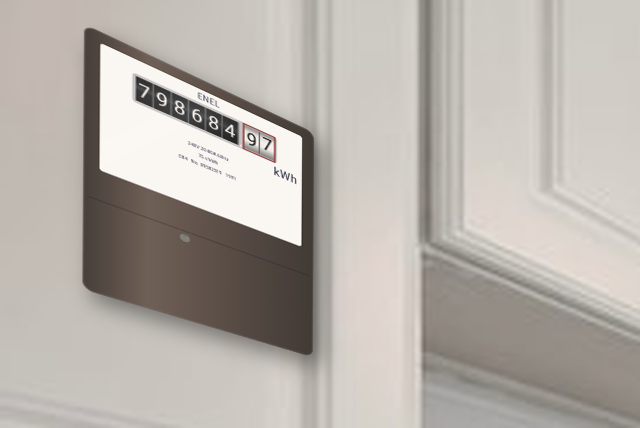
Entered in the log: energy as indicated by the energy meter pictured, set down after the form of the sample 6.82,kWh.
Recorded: 798684.97,kWh
